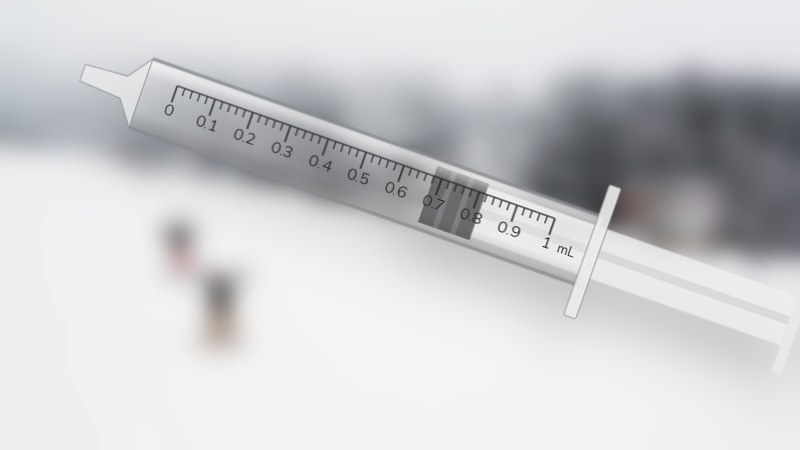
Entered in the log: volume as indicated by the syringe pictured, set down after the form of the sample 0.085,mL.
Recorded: 0.68,mL
